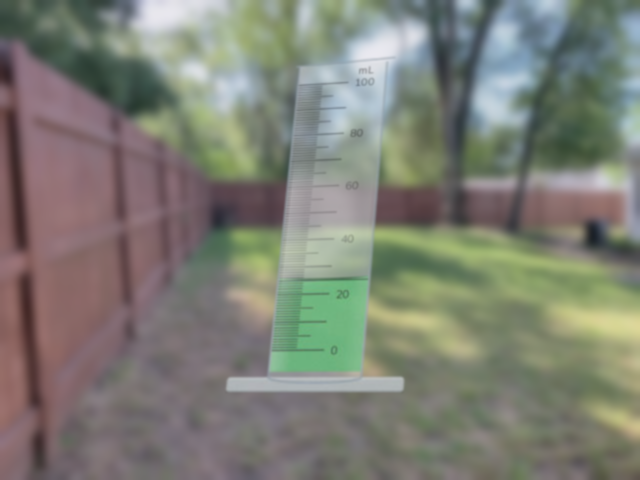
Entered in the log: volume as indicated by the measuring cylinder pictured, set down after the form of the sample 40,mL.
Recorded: 25,mL
